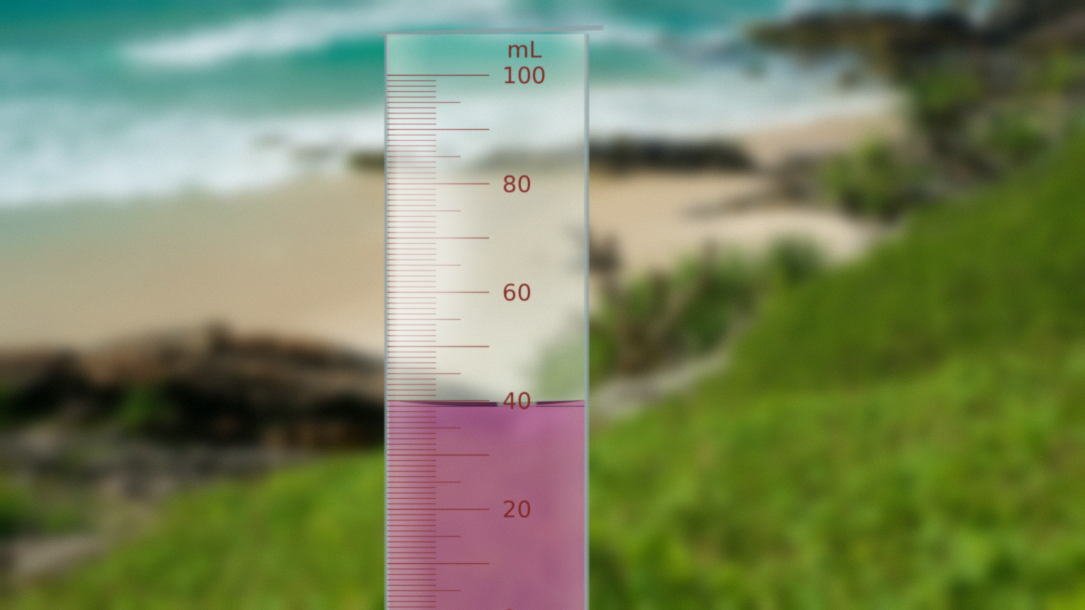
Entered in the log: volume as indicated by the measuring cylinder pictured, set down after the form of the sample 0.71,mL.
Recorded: 39,mL
